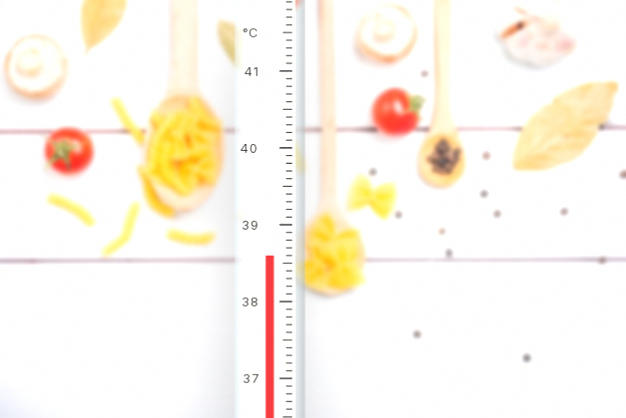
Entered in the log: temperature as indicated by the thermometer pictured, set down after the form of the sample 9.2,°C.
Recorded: 38.6,°C
